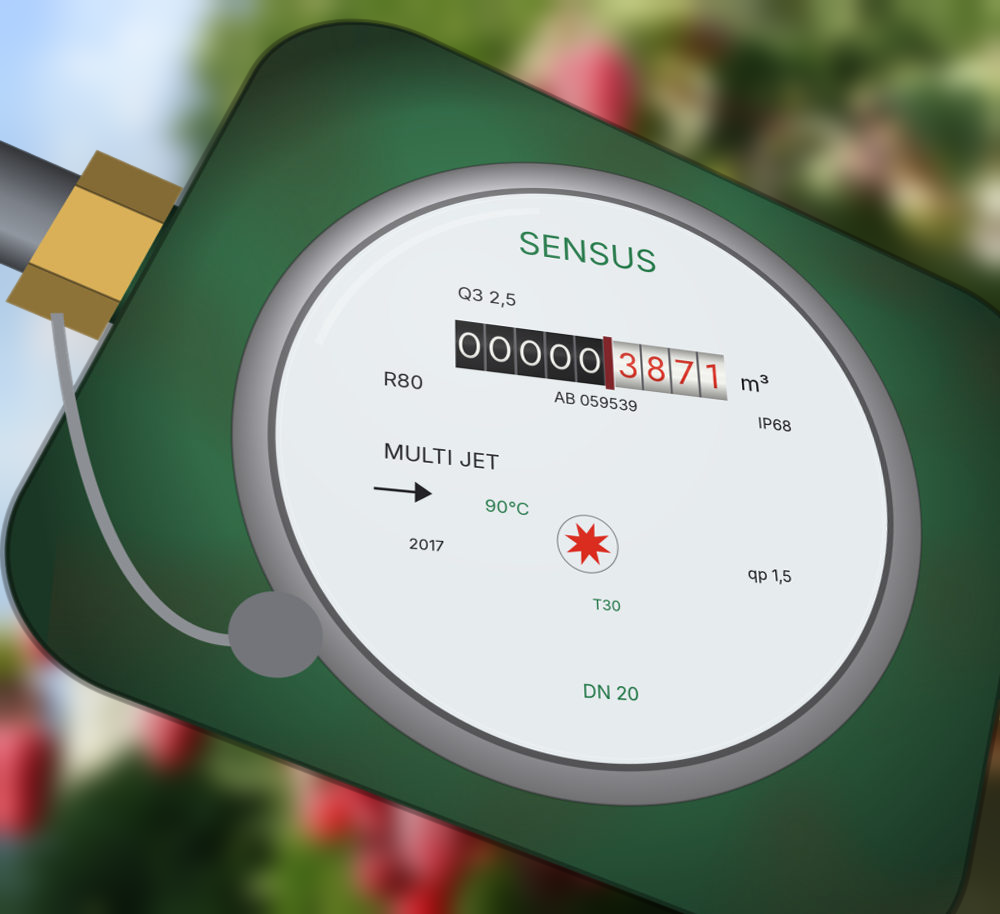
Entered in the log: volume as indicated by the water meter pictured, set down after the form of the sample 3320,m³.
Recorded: 0.3871,m³
